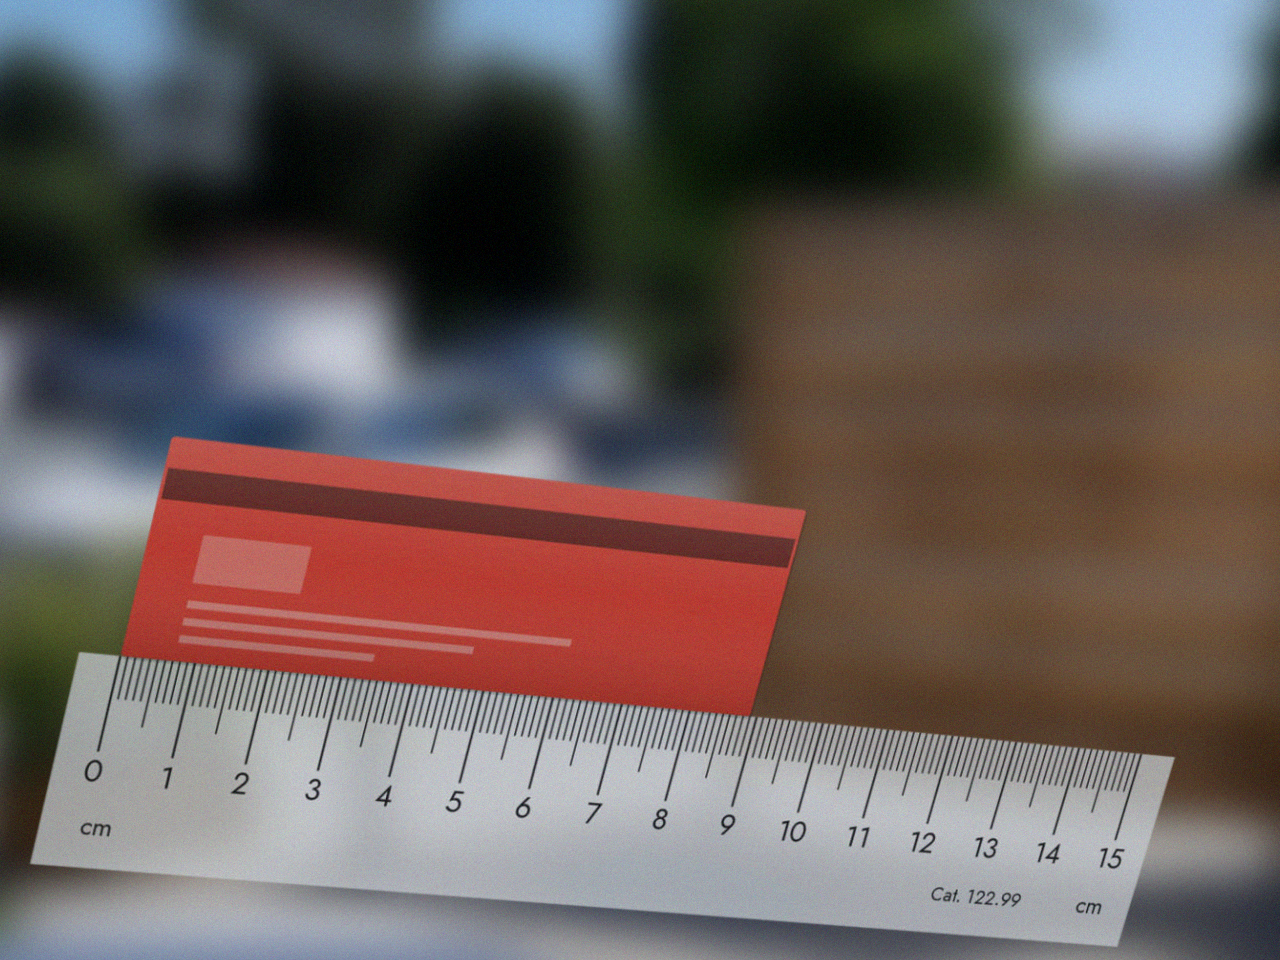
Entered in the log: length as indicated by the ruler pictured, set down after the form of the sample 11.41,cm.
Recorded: 8.9,cm
